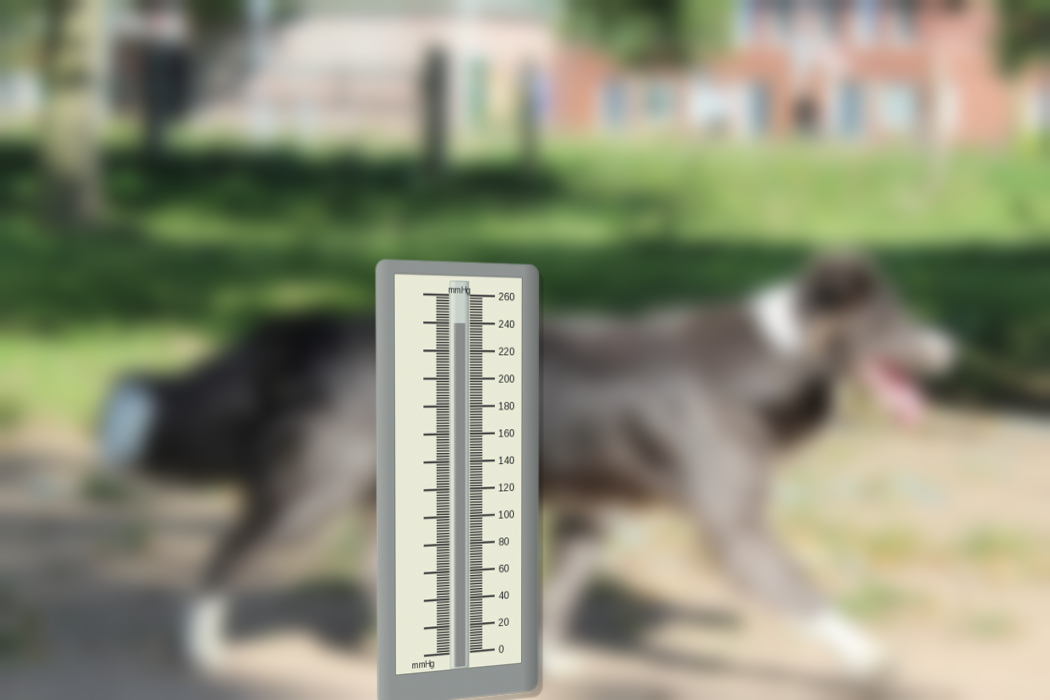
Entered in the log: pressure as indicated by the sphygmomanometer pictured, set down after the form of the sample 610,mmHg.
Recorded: 240,mmHg
